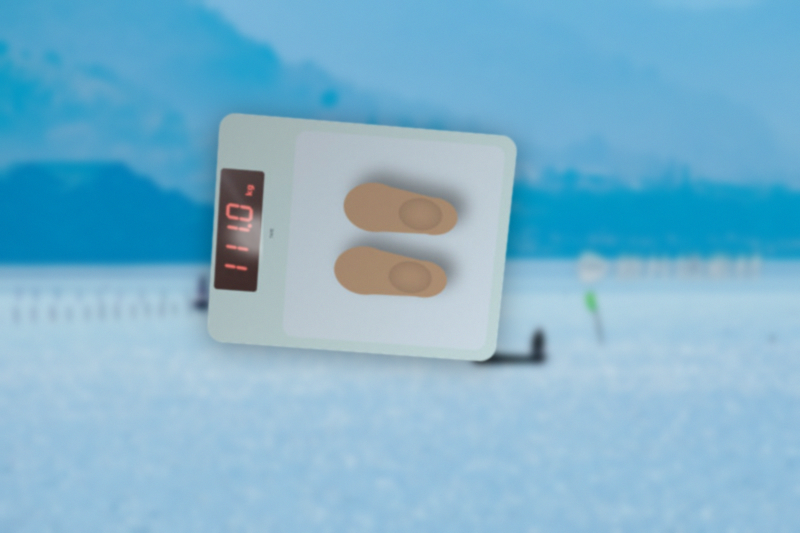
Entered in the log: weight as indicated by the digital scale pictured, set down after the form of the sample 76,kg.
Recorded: 111.0,kg
